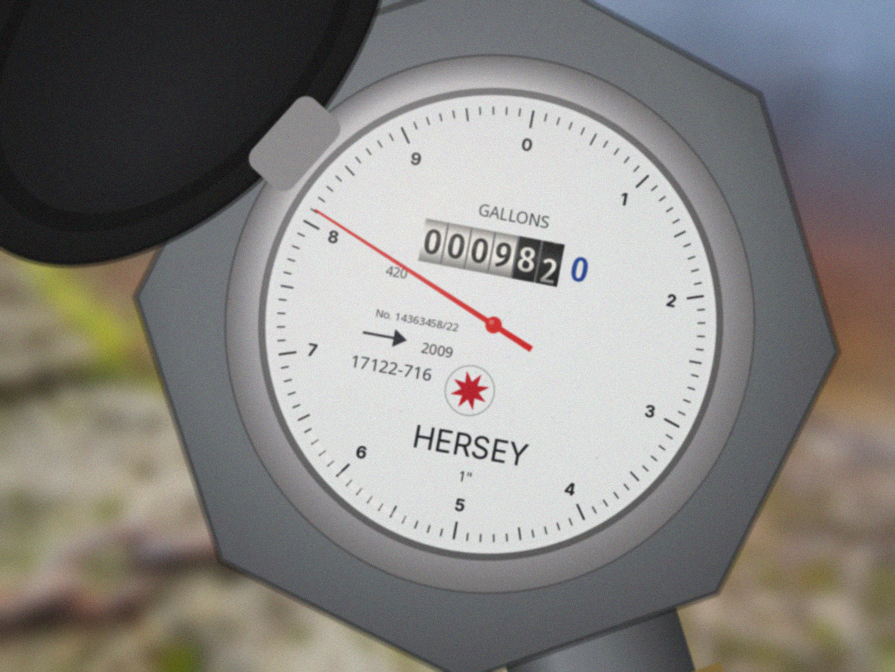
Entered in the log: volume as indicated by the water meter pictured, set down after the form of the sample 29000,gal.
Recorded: 9818.1,gal
